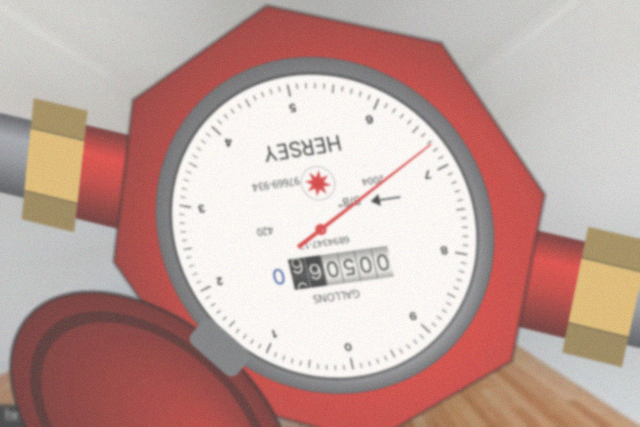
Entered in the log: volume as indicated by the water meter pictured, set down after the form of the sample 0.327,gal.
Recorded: 50656.7,gal
